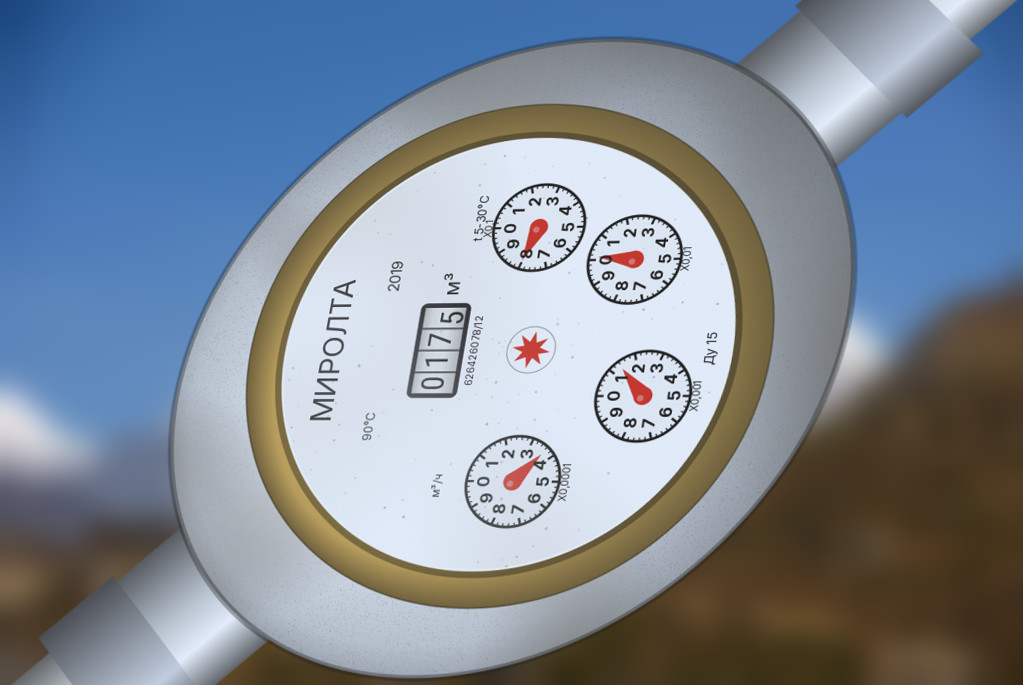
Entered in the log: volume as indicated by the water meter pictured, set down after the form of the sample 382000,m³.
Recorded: 174.8013,m³
